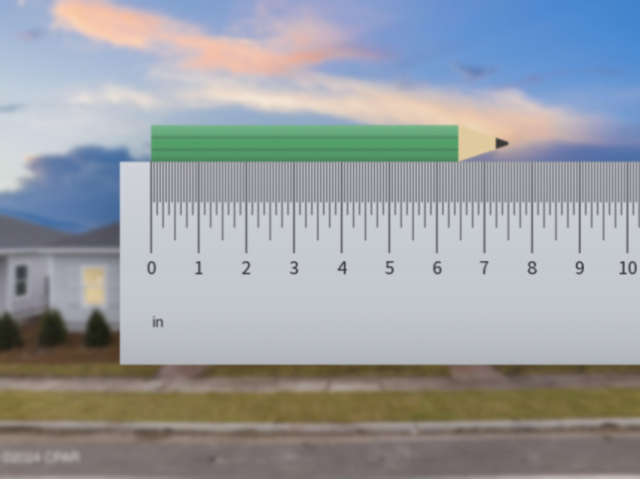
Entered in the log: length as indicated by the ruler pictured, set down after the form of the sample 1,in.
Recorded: 7.5,in
